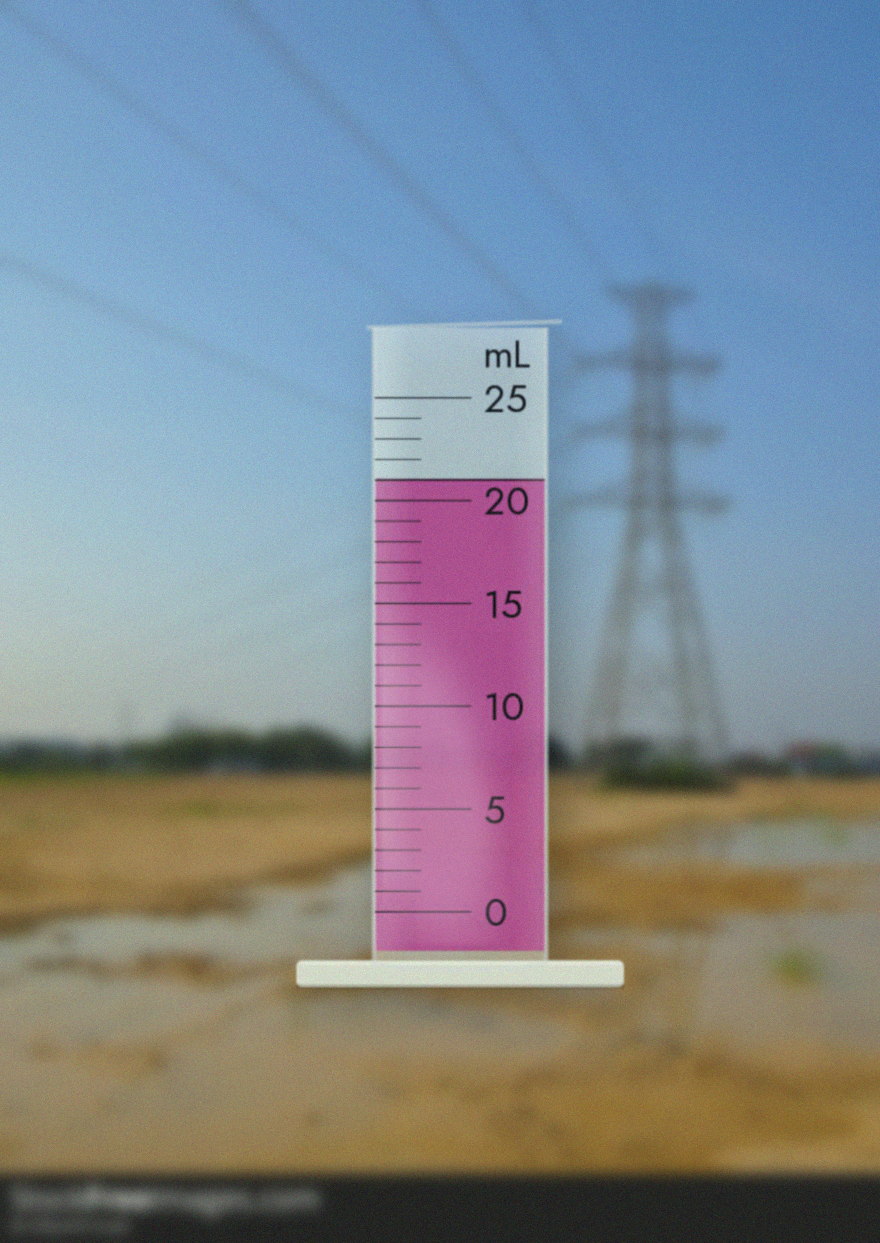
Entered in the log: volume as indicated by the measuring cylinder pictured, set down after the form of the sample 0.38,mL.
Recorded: 21,mL
